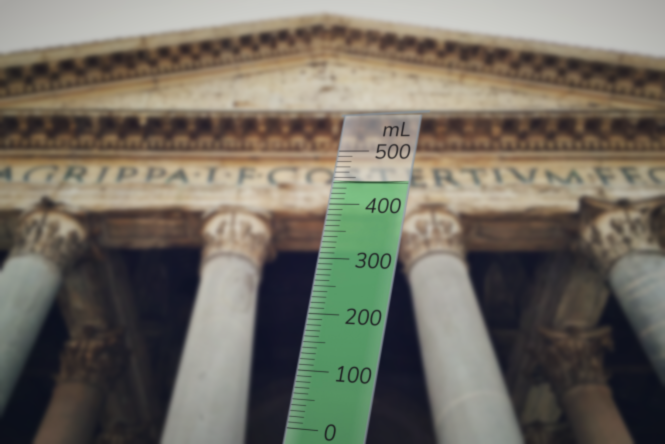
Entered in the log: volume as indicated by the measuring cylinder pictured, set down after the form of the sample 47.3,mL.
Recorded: 440,mL
